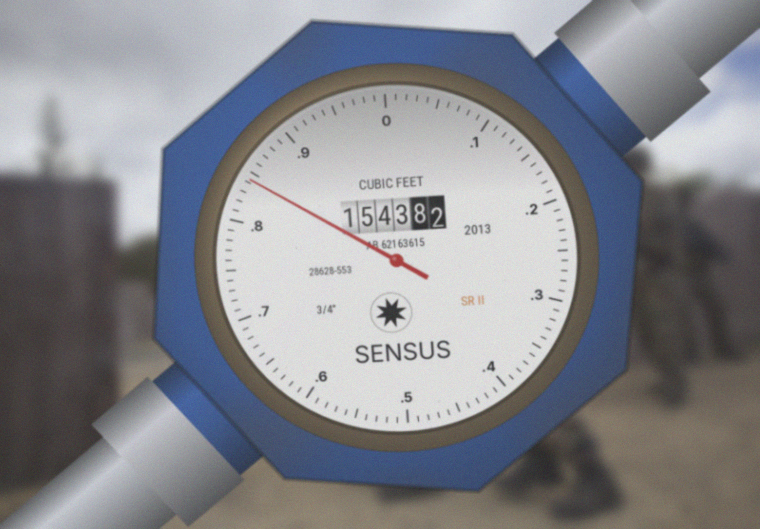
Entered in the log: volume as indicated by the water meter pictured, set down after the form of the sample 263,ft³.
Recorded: 154381.84,ft³
